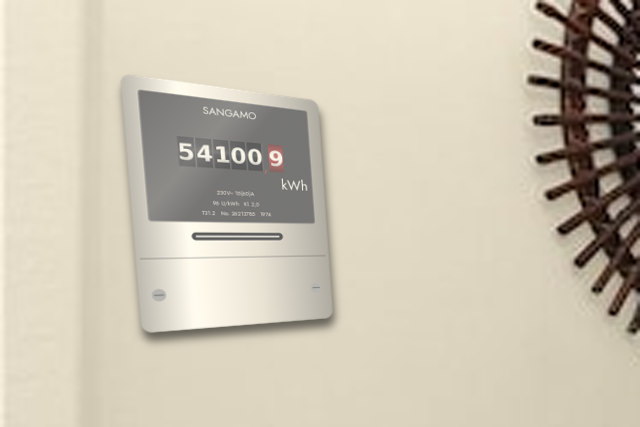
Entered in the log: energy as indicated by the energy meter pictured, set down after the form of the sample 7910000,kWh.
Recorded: 54100.9,kWh
